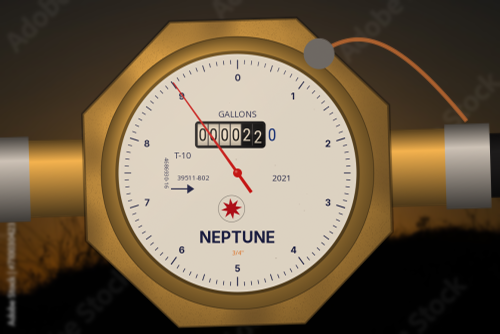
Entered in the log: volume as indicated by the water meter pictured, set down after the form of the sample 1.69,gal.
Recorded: 219.0,gal
